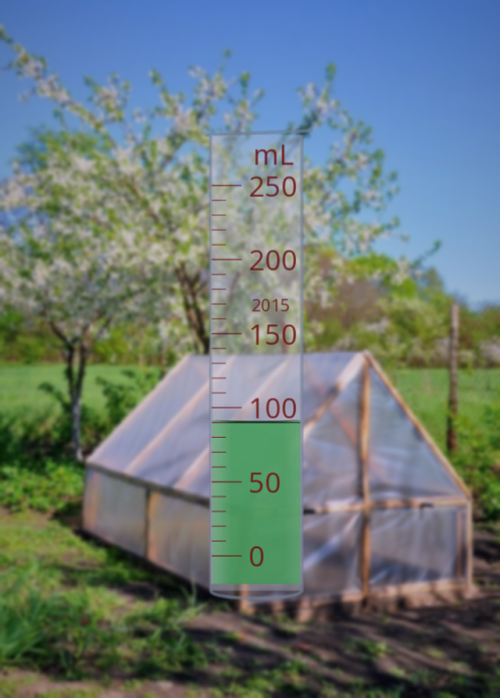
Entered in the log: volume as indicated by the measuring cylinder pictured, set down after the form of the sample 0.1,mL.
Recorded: 90,mL
